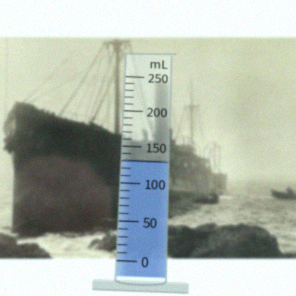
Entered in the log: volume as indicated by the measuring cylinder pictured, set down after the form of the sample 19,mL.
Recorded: 130,mL
